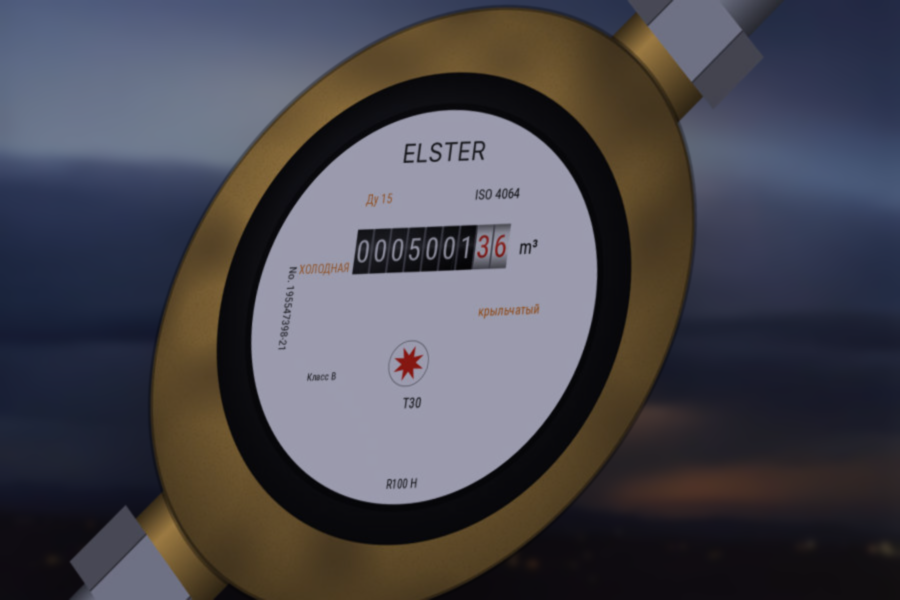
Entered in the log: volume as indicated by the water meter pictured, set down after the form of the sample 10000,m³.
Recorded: 5001.36,m³
